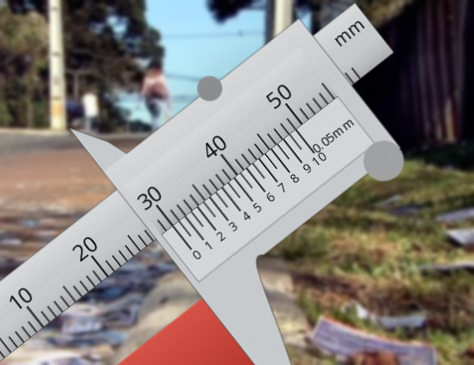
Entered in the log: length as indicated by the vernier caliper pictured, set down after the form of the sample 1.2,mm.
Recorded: 30.0,mm
